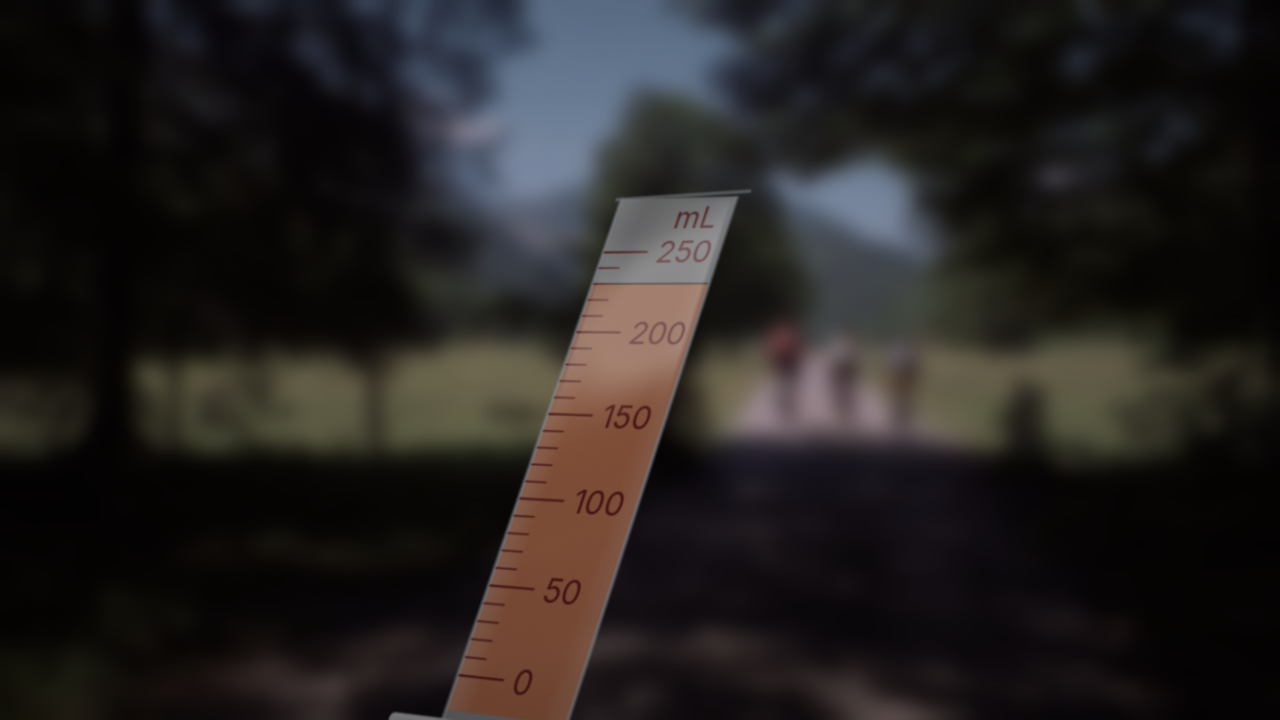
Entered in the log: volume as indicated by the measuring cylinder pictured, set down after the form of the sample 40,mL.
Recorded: 230,mL
